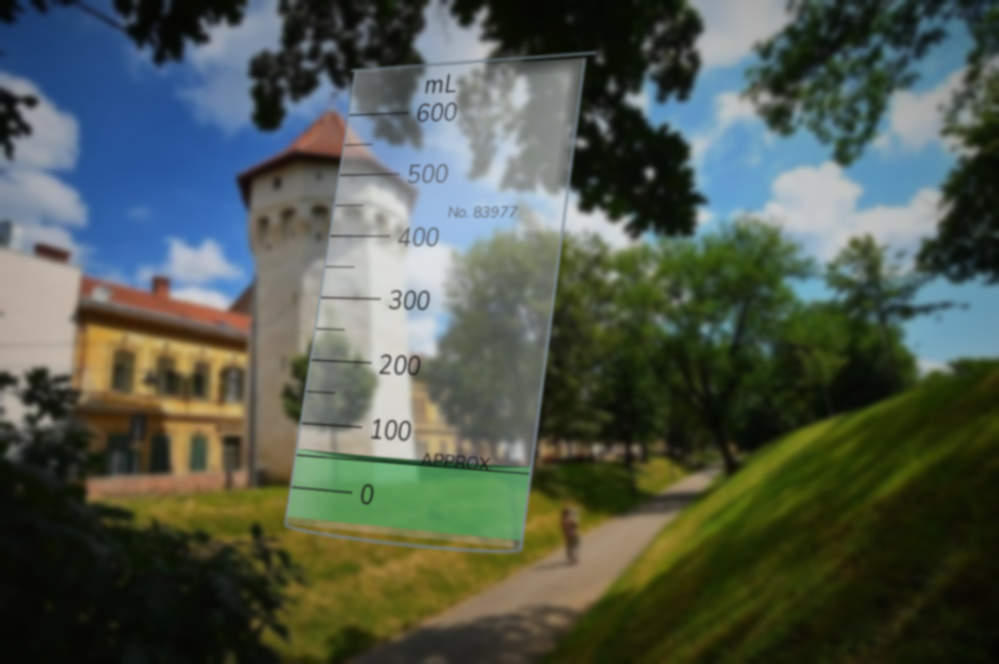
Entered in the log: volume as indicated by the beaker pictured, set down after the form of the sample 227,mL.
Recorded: 50,mL
